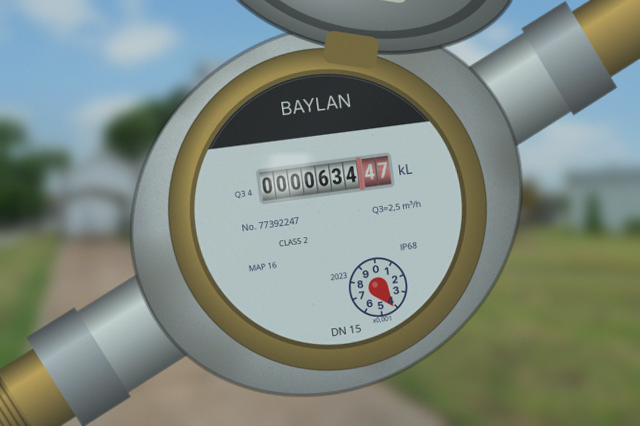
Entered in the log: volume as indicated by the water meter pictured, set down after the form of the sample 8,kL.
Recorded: 634.474,kL
